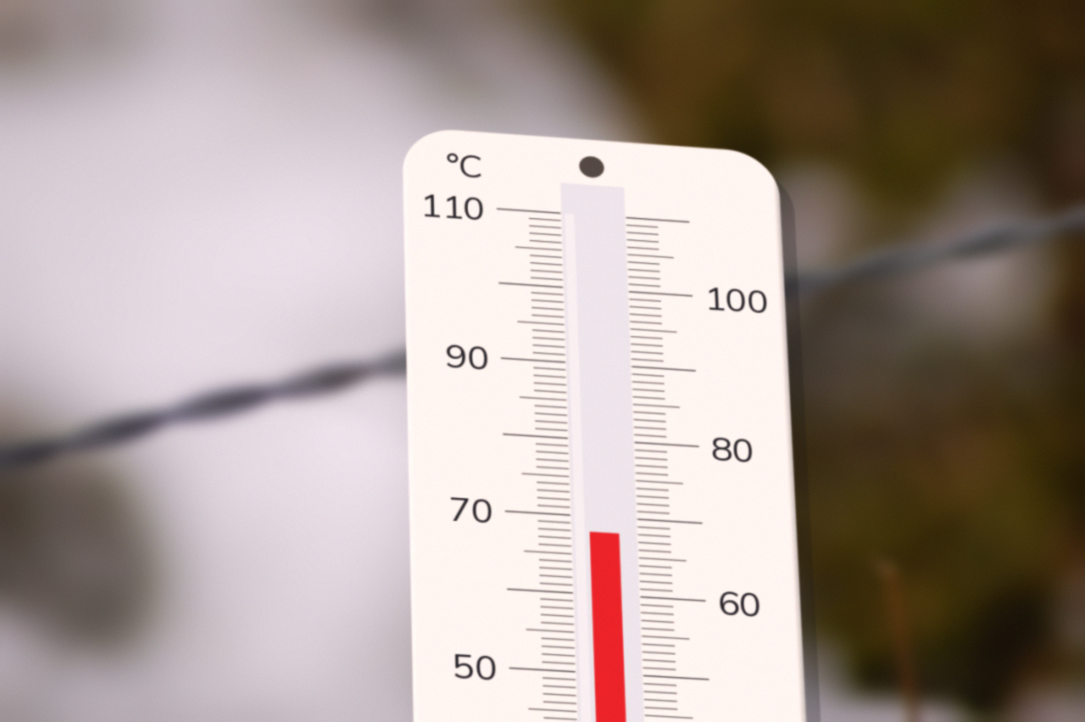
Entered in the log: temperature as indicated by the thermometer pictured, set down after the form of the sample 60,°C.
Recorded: 68,°C
